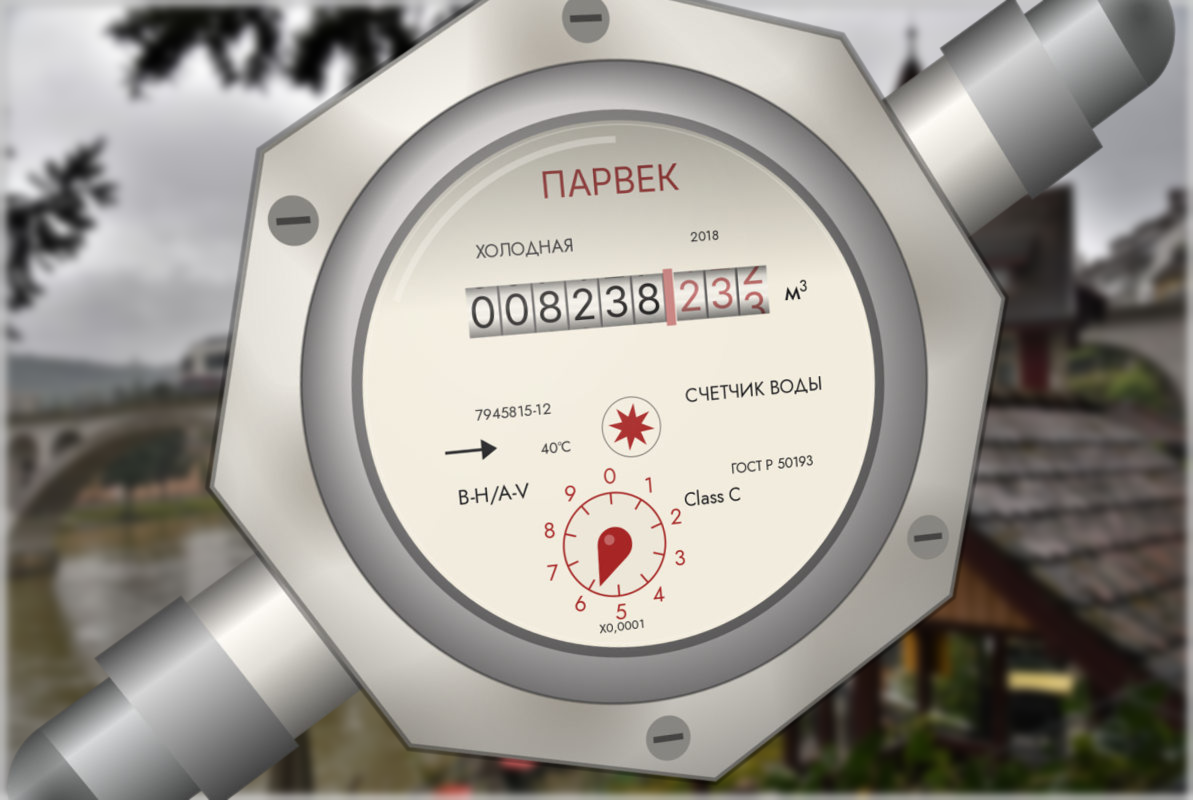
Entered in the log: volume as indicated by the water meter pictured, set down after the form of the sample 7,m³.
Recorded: 8238.2325,m³
